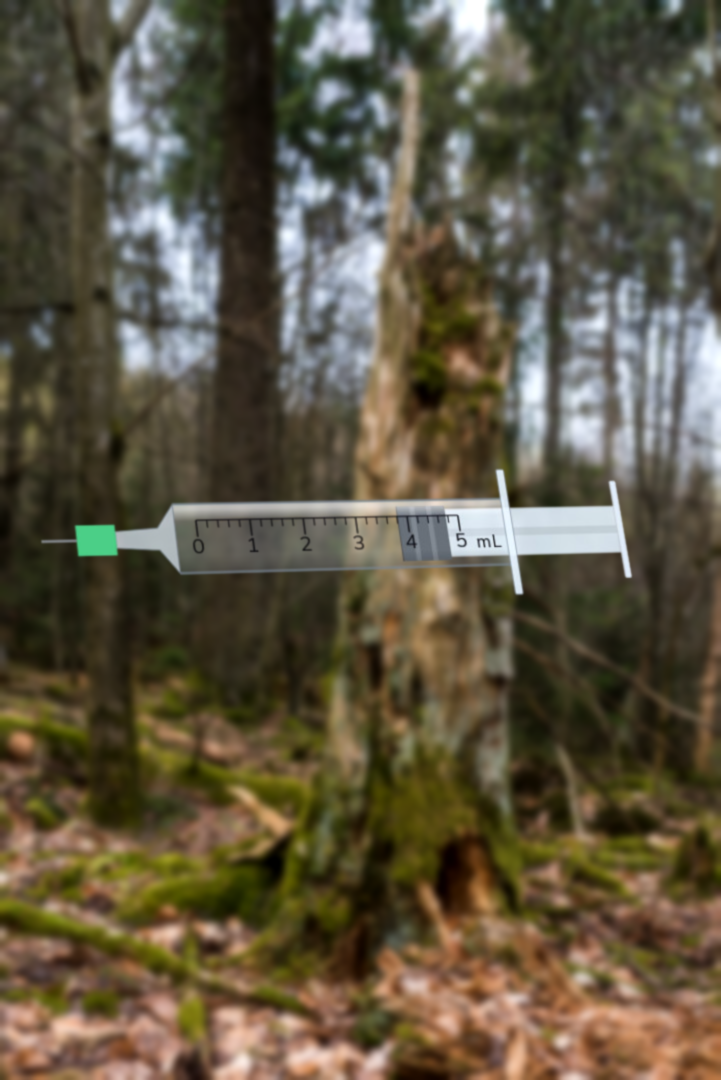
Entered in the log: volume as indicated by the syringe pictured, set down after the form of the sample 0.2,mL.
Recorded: 3.8,mL
